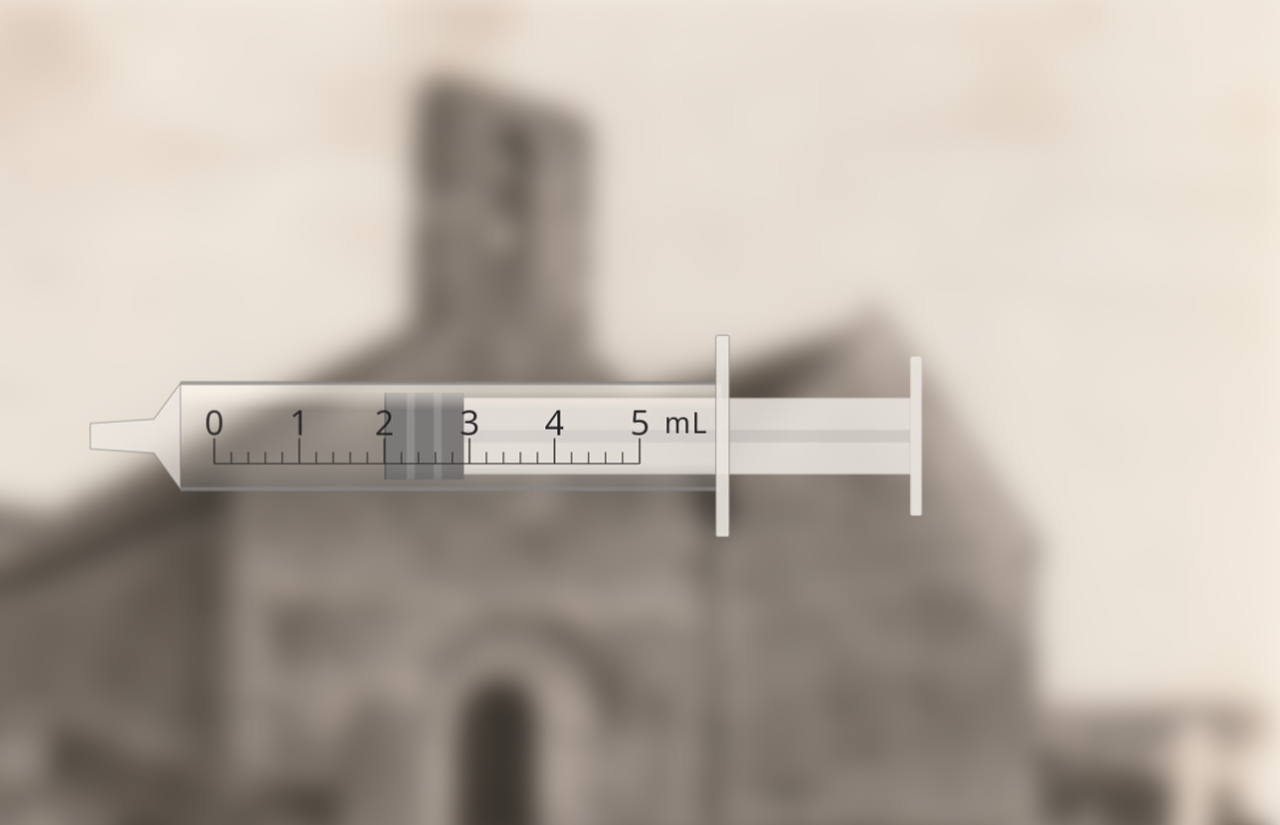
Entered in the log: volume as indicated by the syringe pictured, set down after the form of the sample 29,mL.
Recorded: 2,mL
